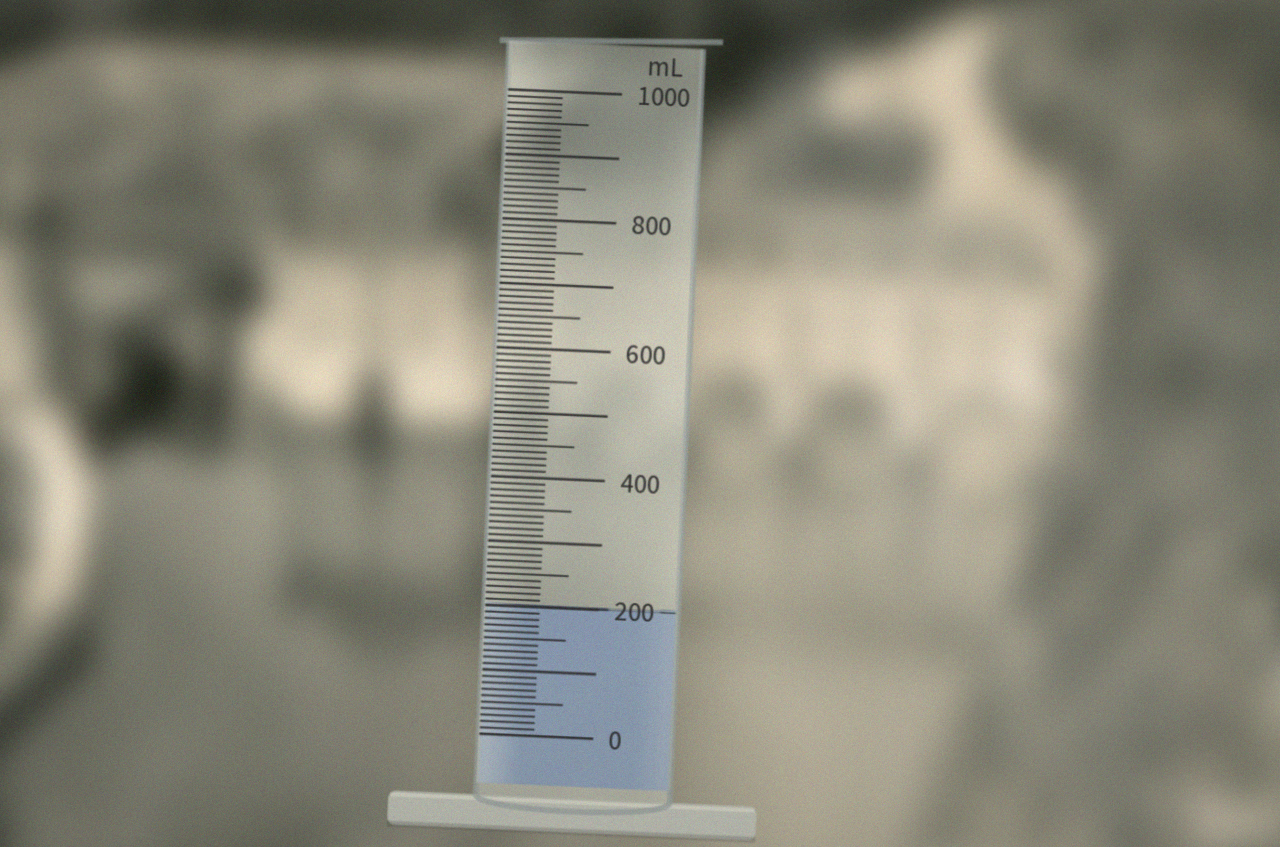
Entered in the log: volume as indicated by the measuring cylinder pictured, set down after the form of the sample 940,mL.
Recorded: 200,mL
